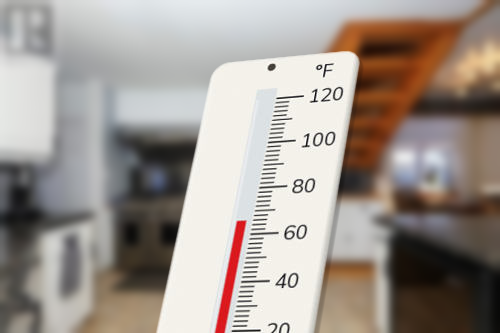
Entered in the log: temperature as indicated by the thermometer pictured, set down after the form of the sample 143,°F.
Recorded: 66,°F
